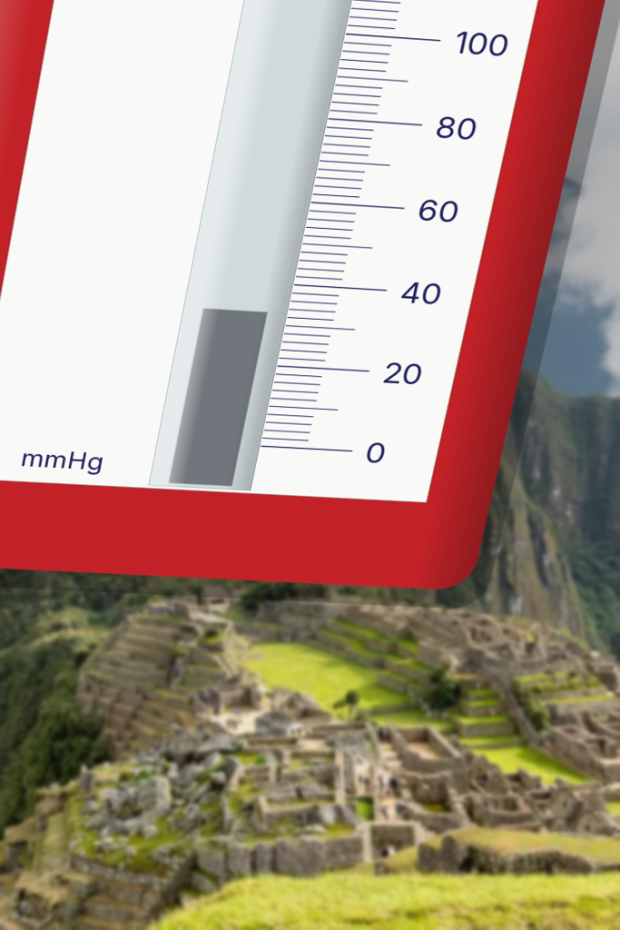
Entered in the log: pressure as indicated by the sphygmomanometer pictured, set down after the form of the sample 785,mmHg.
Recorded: 33,mmHg
